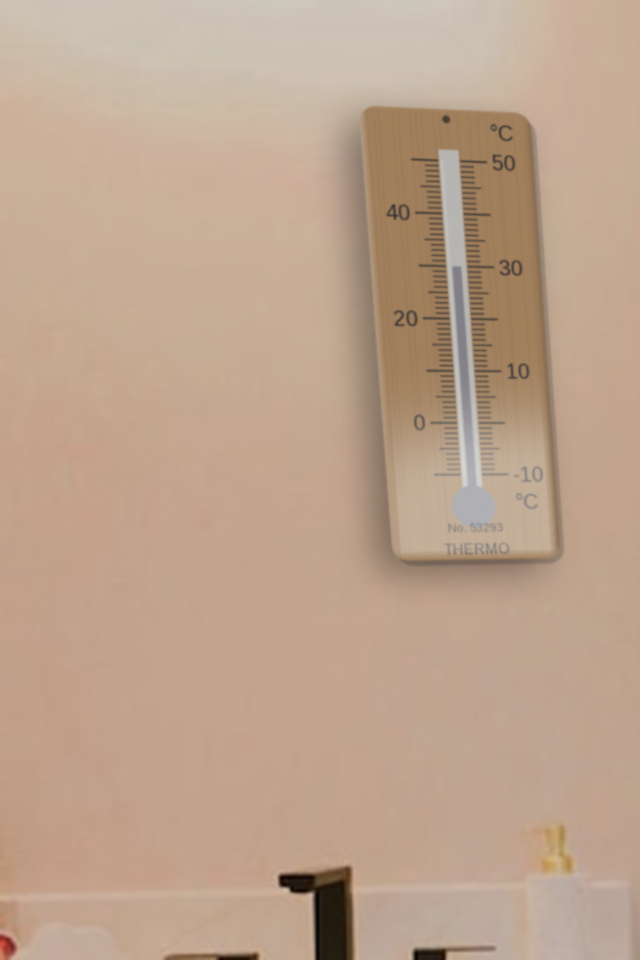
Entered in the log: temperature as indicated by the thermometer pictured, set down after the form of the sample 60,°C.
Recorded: 30,°C
